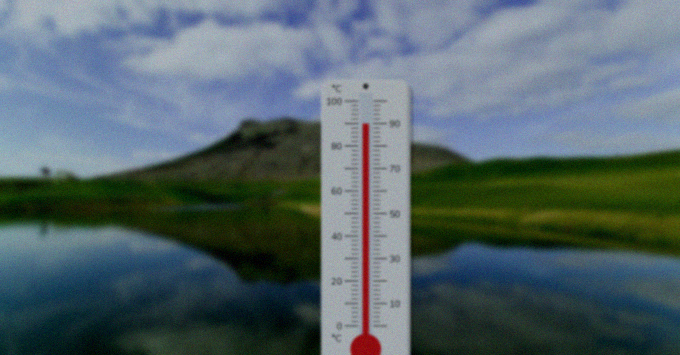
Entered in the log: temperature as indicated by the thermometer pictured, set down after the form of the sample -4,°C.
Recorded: 90,°C
